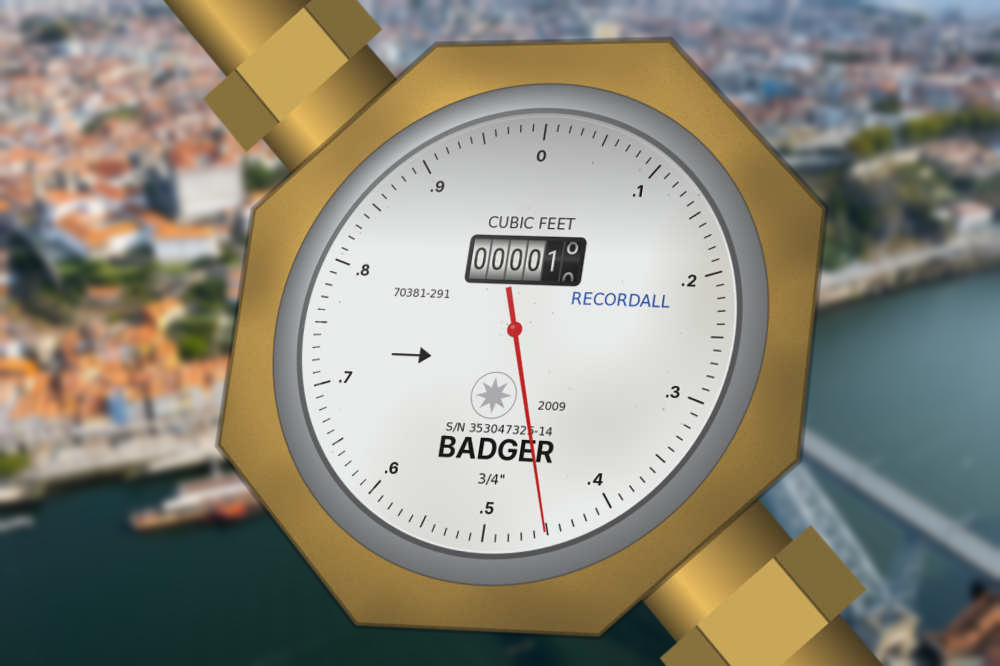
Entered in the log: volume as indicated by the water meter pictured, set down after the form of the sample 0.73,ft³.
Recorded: 18.45,ft³
